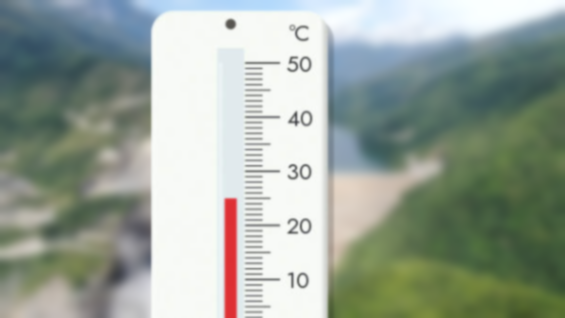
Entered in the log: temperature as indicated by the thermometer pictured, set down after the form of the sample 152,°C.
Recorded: 25,°C
